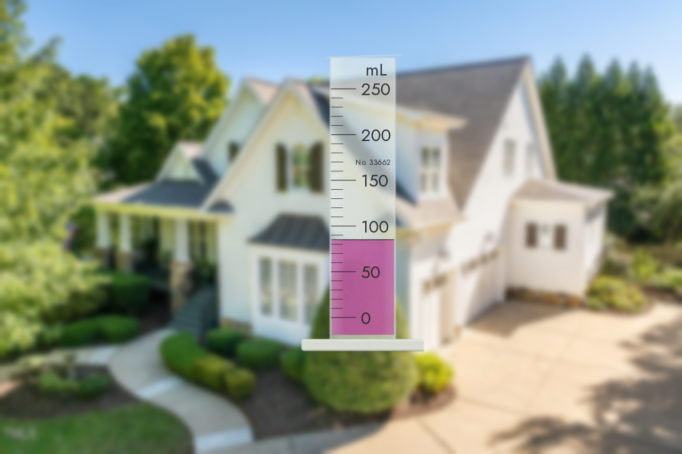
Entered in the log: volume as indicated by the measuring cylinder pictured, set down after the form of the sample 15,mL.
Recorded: 85,mL
